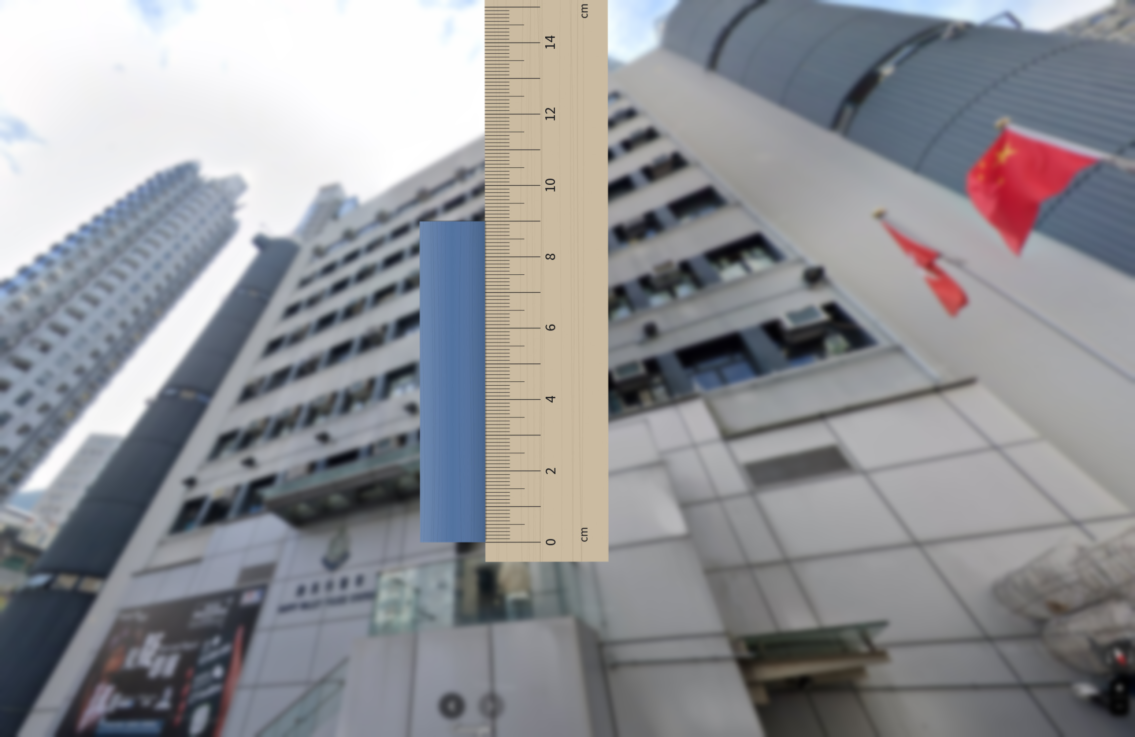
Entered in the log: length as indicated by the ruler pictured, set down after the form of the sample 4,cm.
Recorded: 9,cm
